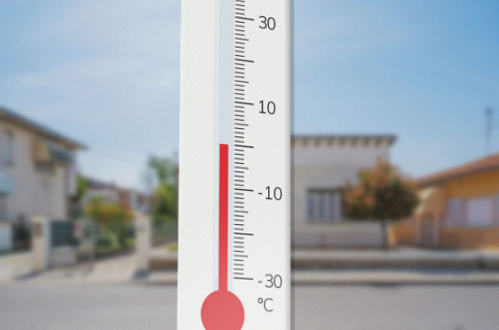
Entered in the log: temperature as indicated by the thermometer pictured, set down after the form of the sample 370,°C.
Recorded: 0,°C
